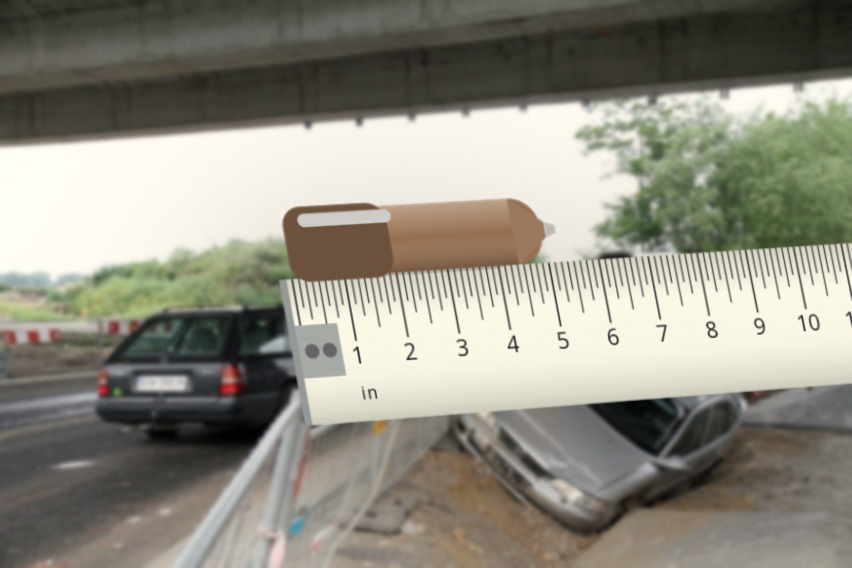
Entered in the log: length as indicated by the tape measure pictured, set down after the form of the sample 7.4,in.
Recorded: 5.25,in
